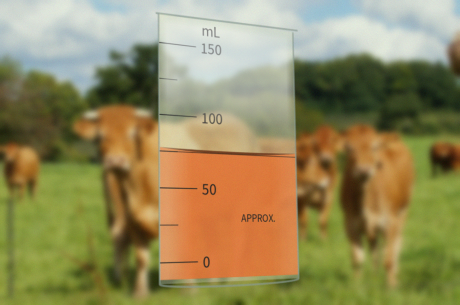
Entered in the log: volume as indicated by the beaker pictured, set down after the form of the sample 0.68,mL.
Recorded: 75,mL
